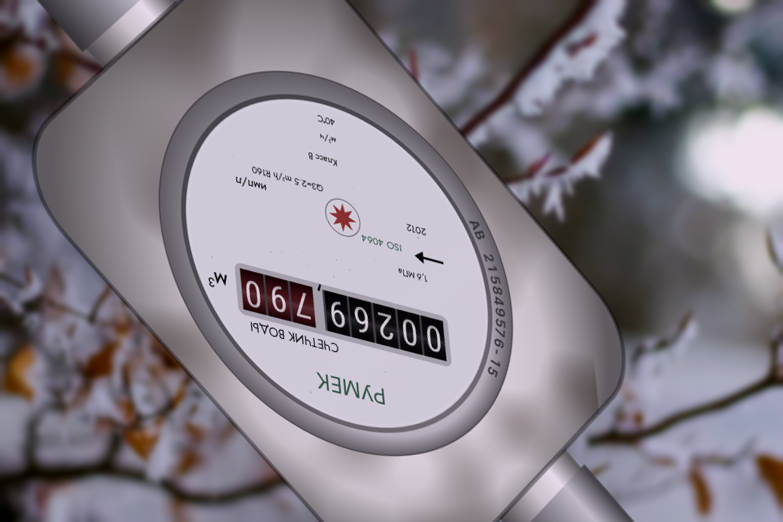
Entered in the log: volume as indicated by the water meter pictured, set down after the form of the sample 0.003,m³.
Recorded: 269.790,m³
